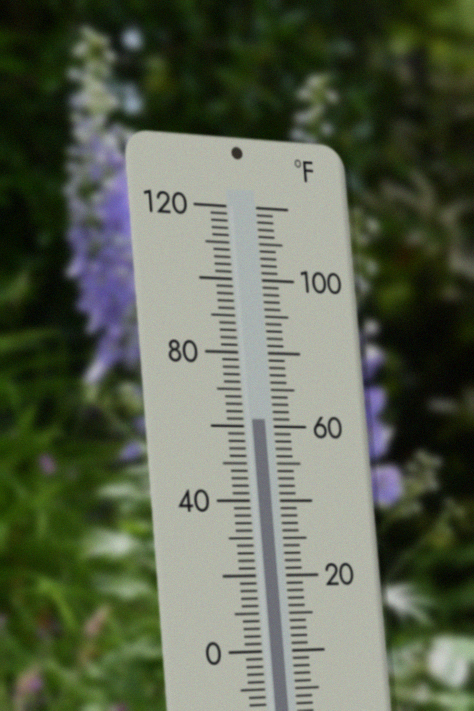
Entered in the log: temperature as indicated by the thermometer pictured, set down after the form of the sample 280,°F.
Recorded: 62,°F
